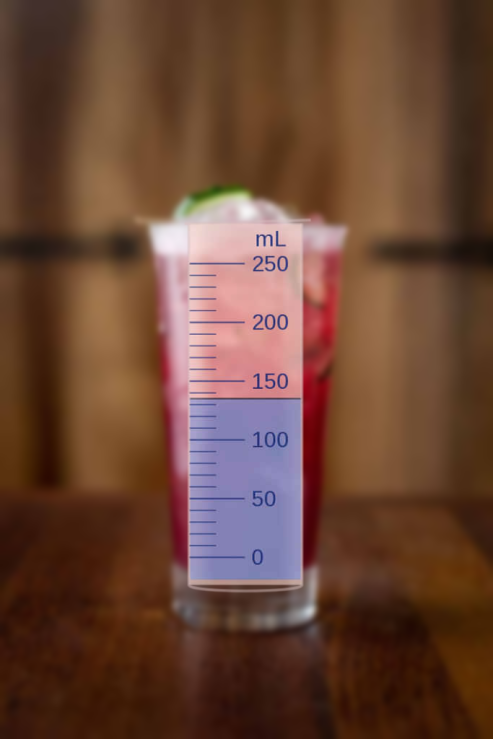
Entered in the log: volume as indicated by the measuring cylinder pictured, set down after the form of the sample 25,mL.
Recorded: 135,mL
